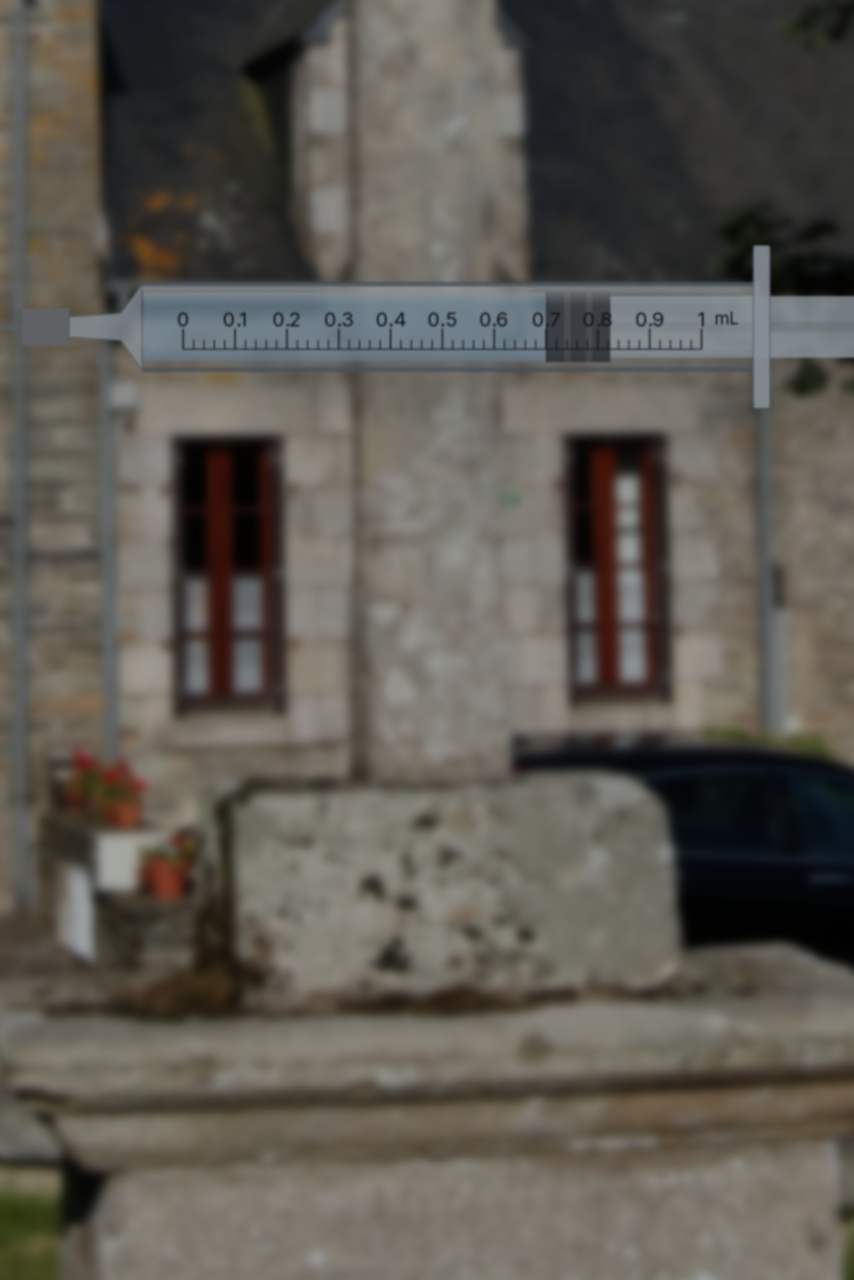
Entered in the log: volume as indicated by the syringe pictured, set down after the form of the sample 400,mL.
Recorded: 0.7,mL
